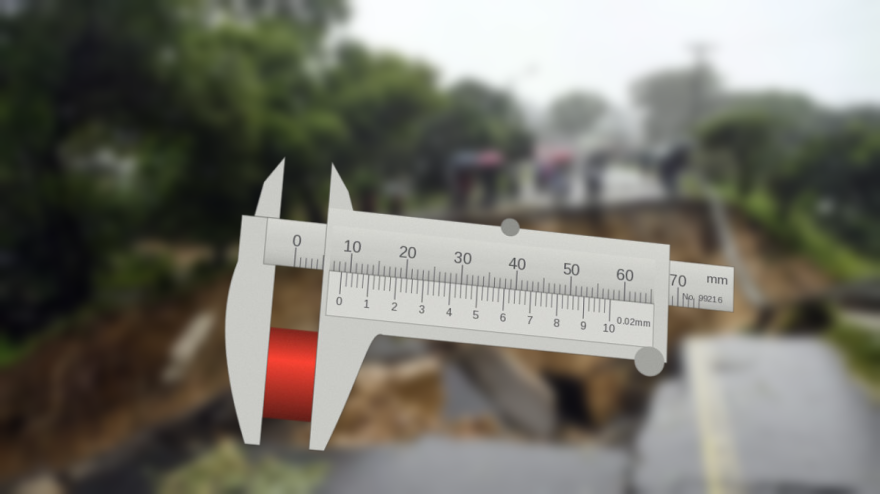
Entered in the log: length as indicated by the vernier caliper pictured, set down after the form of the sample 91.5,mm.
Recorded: 8.4,mm
